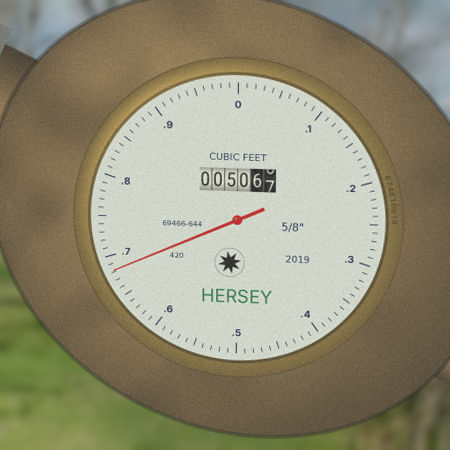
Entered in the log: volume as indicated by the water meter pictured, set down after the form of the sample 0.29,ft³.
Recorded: 5066.68,ft³
